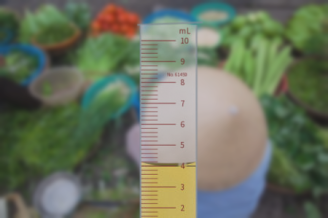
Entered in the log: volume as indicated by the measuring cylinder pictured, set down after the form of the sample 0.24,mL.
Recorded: 4,mL
